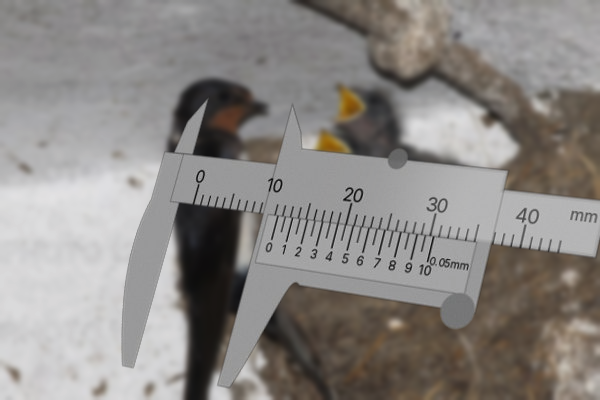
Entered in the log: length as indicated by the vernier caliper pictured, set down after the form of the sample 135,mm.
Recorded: 11.4,mm
